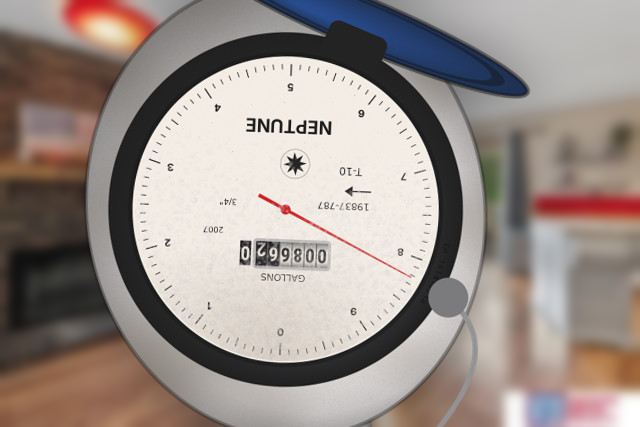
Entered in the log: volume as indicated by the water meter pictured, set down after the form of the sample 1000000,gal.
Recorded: 86618.2,gal
